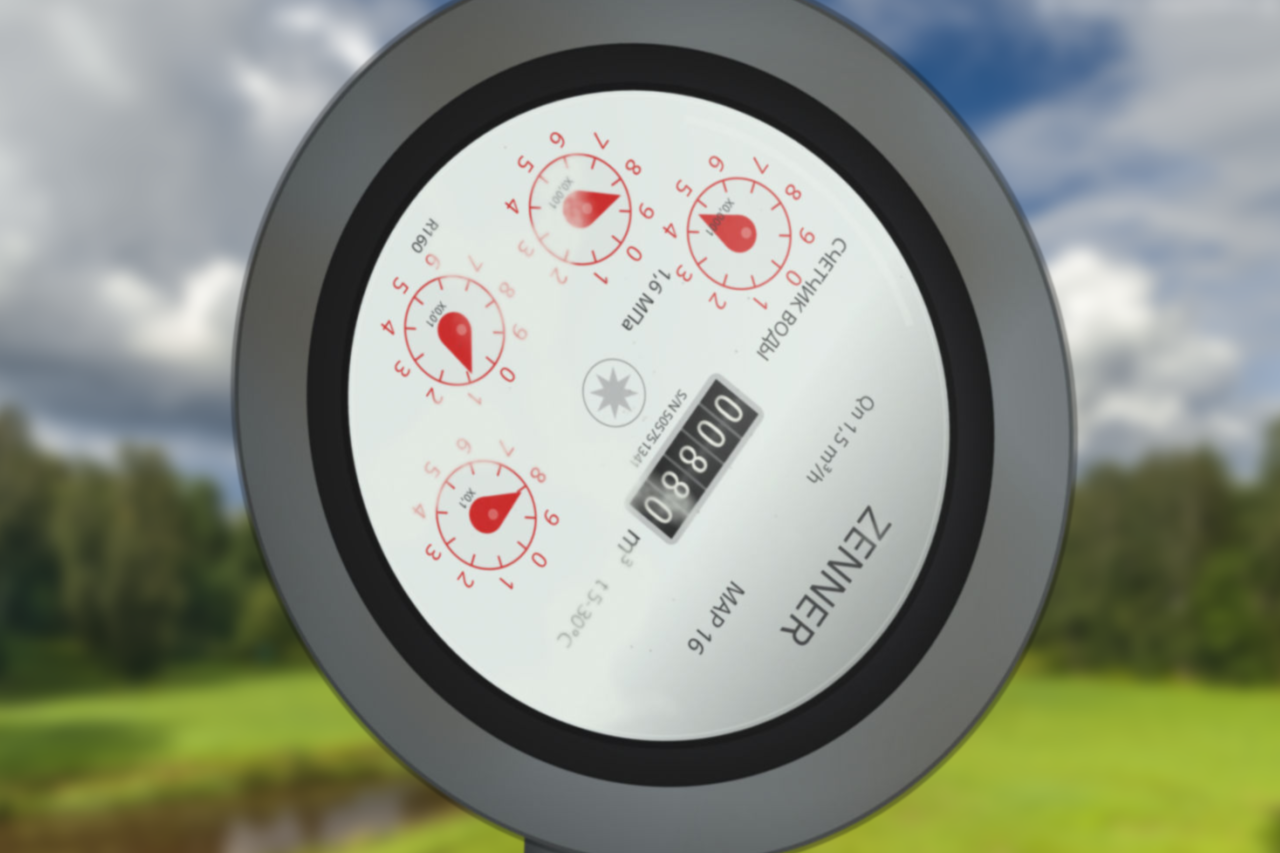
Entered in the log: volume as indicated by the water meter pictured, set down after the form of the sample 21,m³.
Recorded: 880.8084,m³
